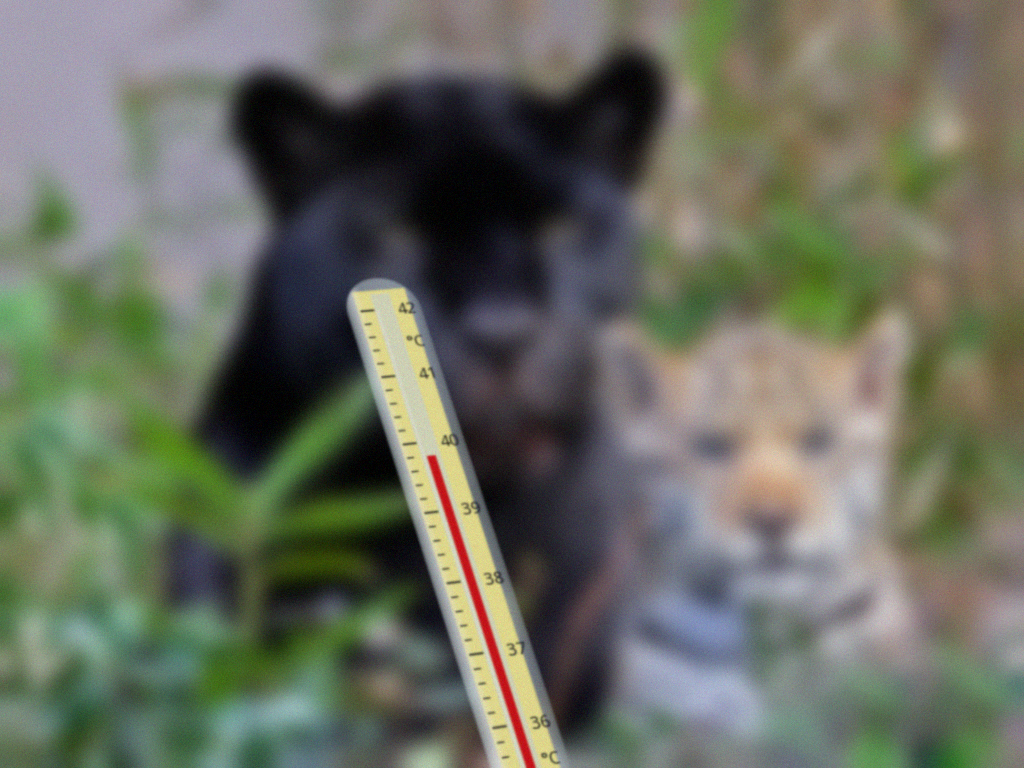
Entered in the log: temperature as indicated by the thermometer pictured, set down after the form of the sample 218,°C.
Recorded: 39.8,°C
